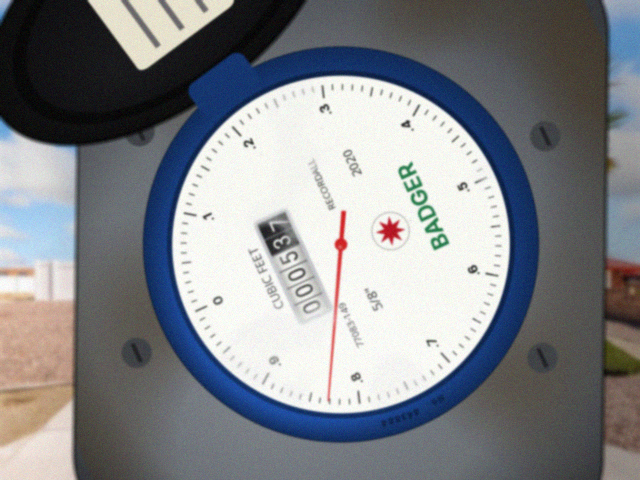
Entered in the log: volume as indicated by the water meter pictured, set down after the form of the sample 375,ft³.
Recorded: 536.83,ft³
